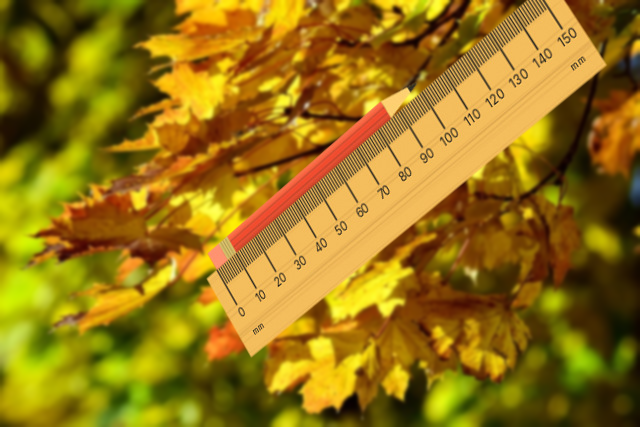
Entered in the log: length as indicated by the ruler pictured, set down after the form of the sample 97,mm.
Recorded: 100,mm
